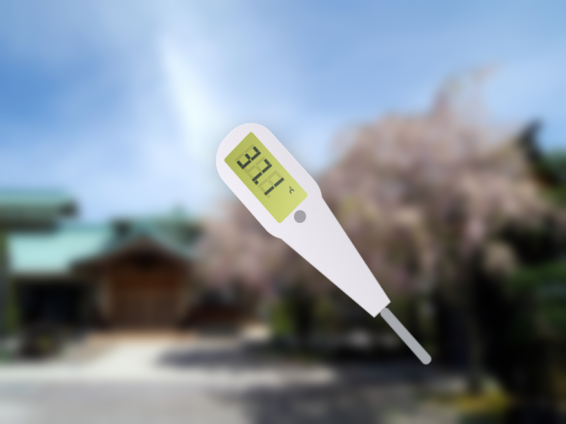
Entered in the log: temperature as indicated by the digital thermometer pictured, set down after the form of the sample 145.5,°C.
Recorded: 37.1,°C
